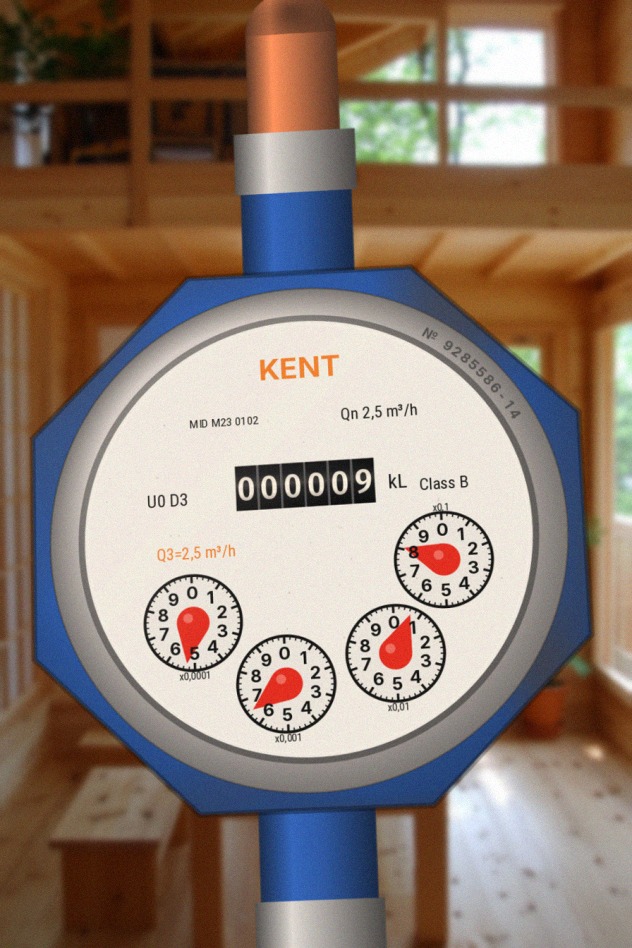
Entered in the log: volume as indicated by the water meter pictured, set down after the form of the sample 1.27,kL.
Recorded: 9.8065,kL
